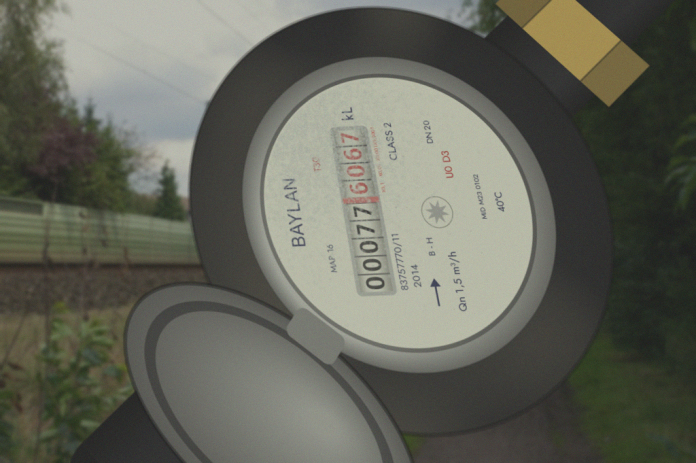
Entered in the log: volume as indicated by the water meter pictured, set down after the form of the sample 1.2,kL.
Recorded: 77.6067,kL
